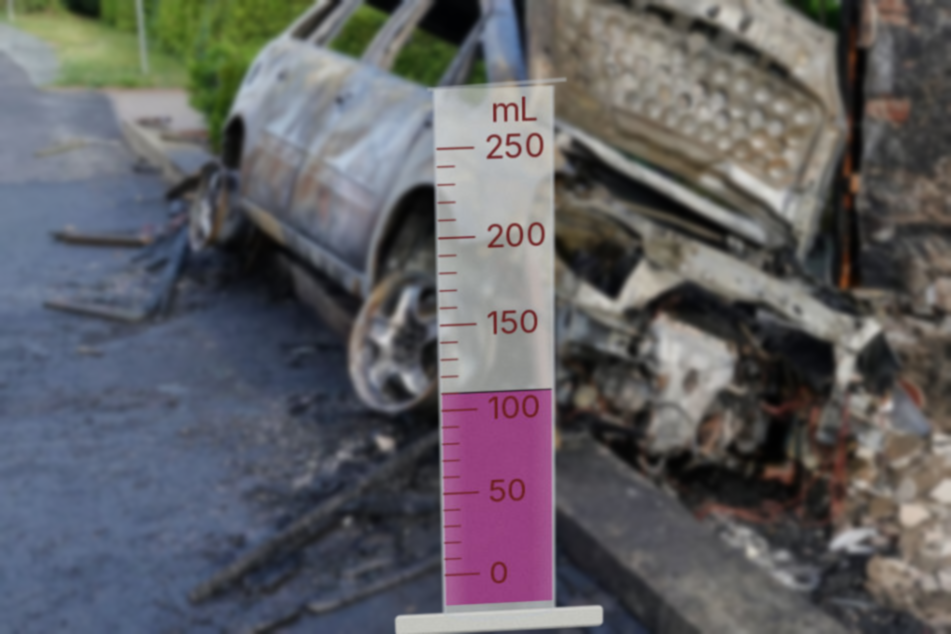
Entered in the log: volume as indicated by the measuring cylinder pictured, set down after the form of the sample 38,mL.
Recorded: 110,mL
